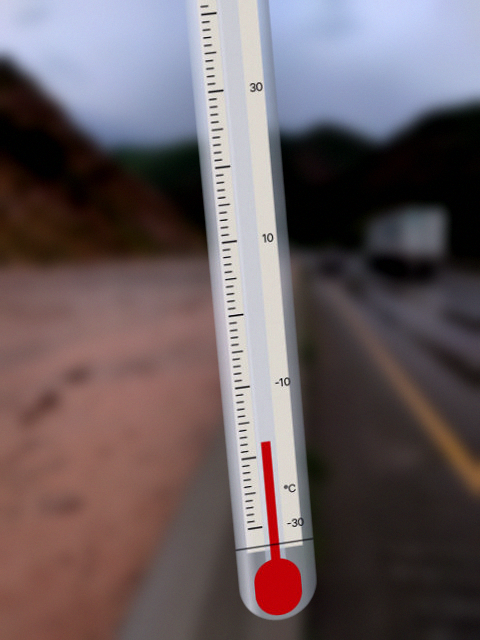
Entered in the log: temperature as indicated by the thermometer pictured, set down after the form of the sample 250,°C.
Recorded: -18,°C
